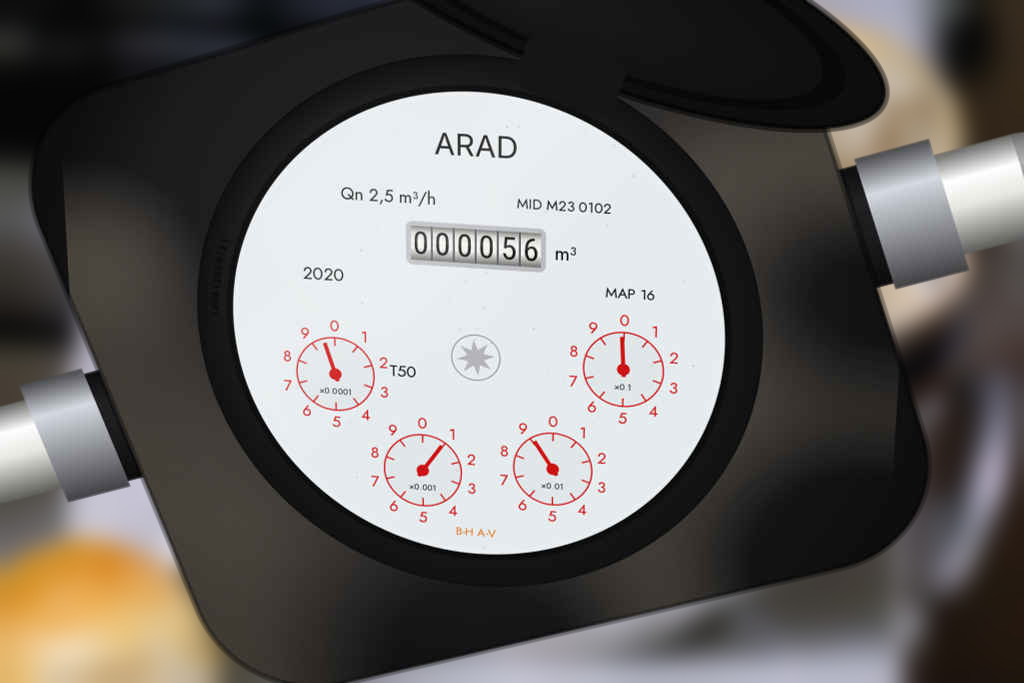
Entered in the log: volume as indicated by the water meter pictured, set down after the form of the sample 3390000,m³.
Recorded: 55.9909,m³
